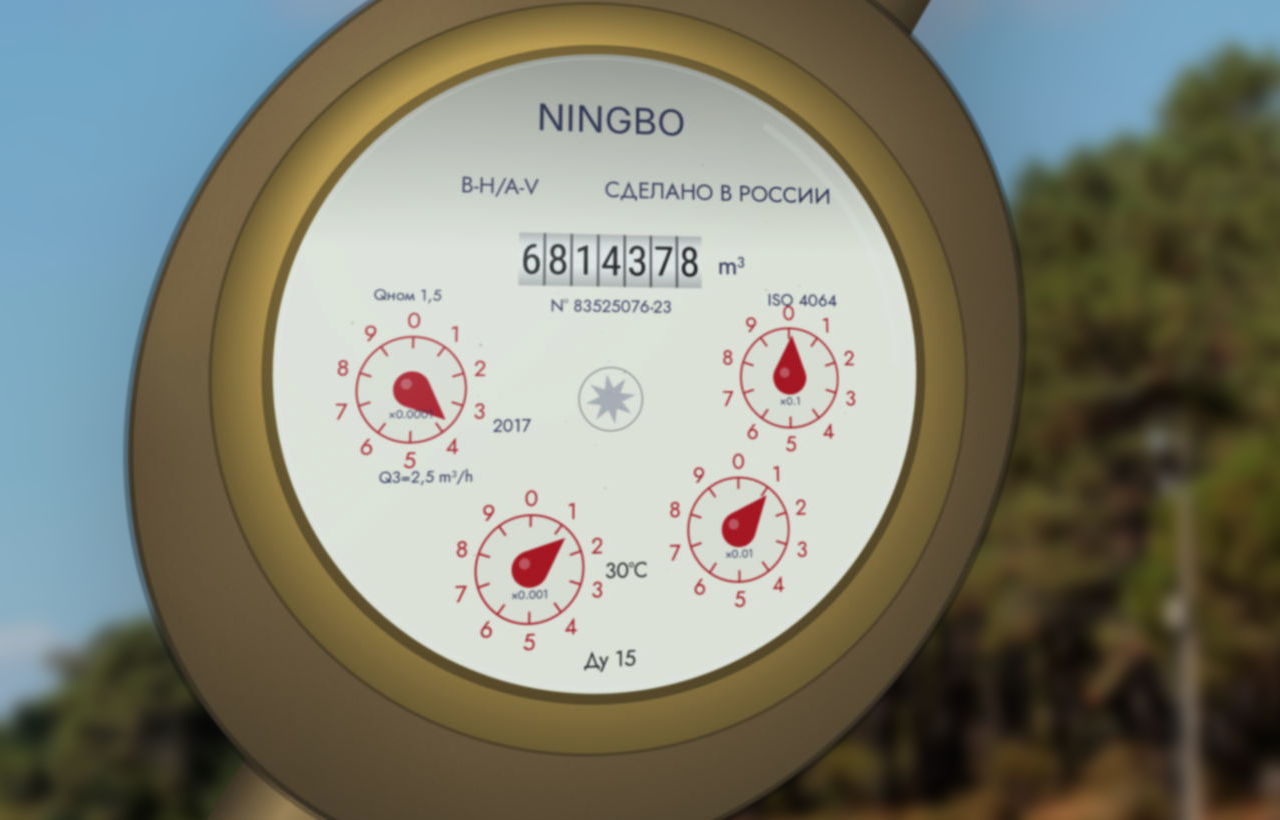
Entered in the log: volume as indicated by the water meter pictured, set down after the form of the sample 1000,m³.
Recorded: 6814378.0113,m³
